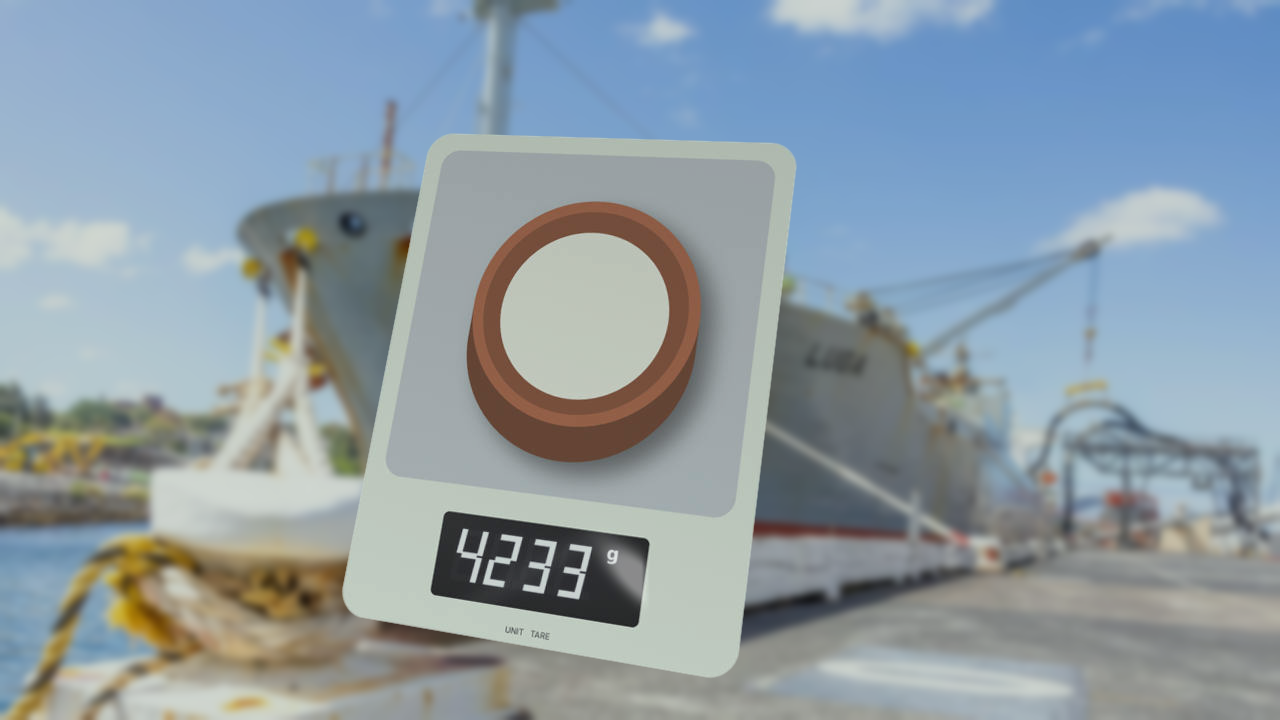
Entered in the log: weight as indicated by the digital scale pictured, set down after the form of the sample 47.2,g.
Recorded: 4233,g
